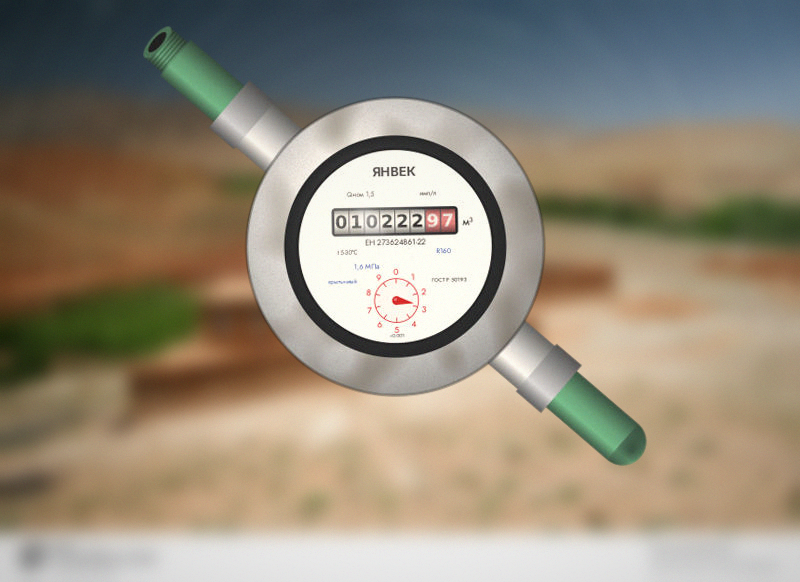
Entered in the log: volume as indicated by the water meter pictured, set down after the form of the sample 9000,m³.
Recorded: 10222.972,m³
